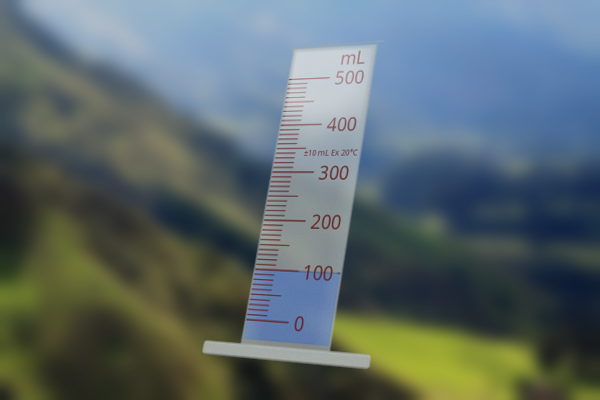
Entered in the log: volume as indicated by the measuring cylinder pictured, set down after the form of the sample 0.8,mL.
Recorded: 100,mL
